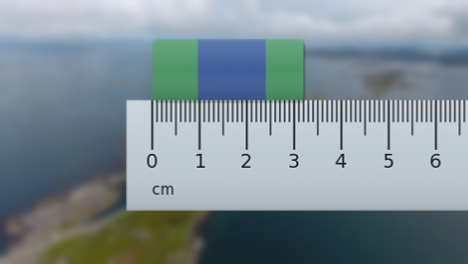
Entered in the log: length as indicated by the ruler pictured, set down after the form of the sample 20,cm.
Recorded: 3.2,cm
